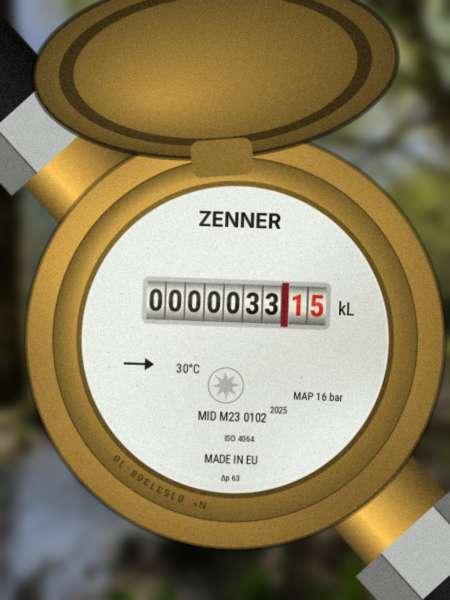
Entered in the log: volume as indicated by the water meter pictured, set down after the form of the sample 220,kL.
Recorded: 33.15,kL
